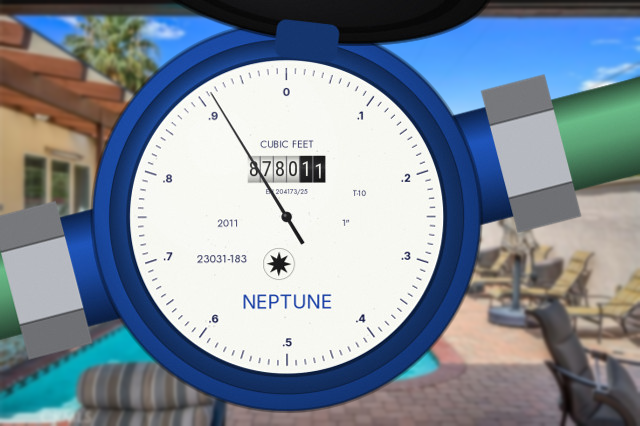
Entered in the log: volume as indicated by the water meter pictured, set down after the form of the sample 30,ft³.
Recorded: 878010.91,ft³
